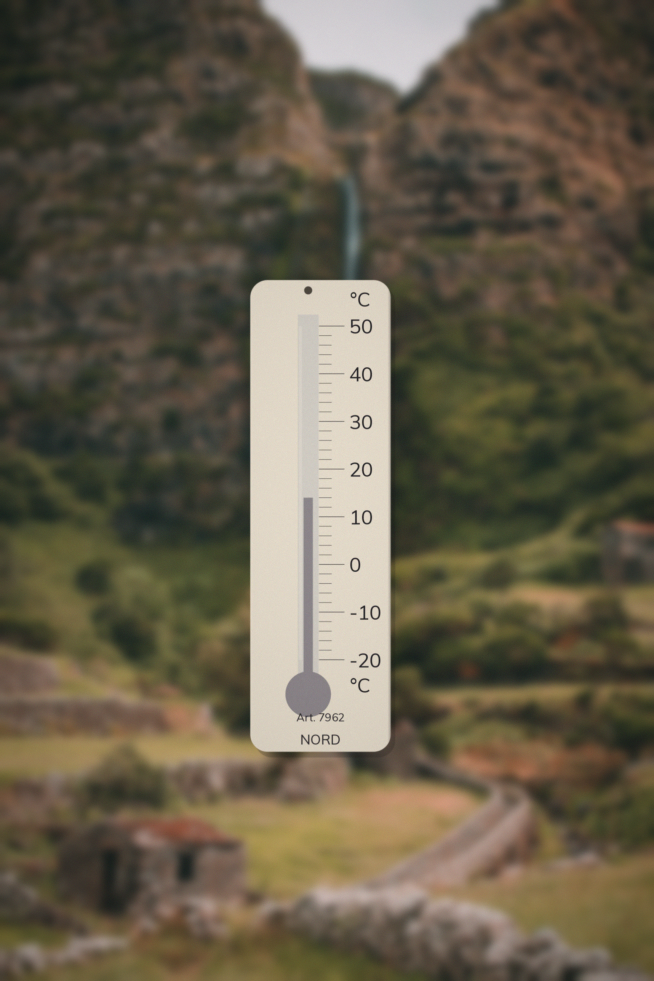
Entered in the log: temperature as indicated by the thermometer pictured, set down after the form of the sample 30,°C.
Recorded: 14,°C
